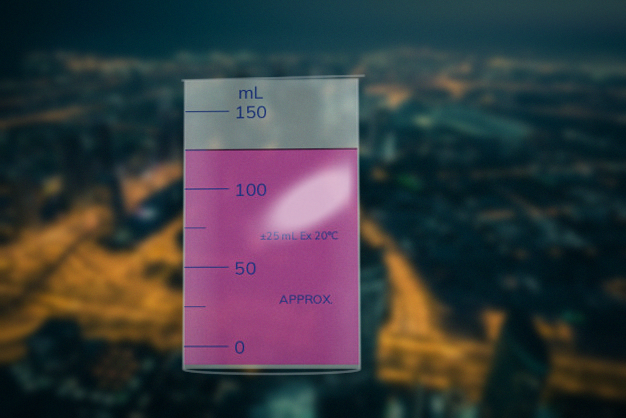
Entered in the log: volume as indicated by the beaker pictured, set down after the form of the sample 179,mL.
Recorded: 125,mL
